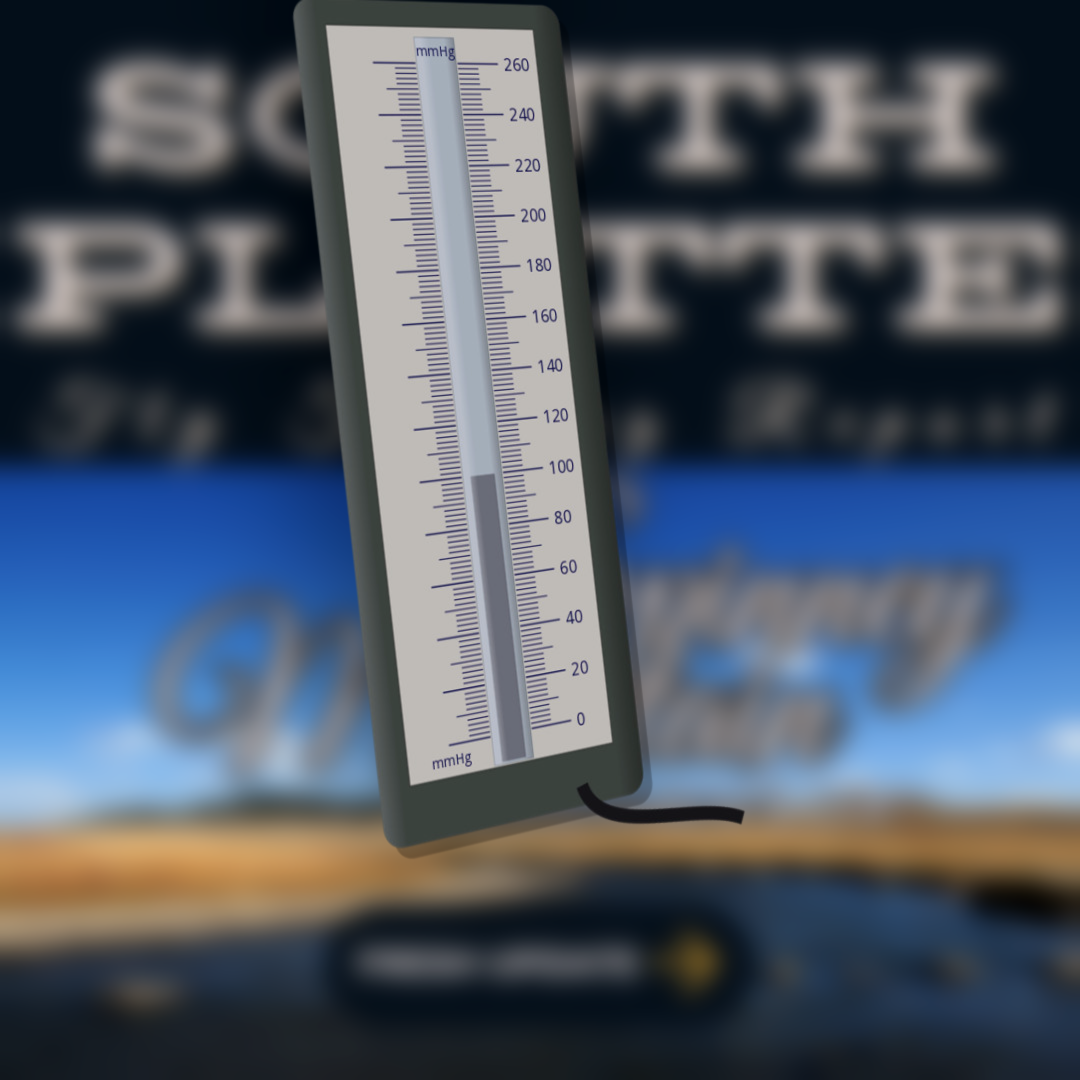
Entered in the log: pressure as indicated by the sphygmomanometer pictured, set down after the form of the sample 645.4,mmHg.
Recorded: 100,mmHg
